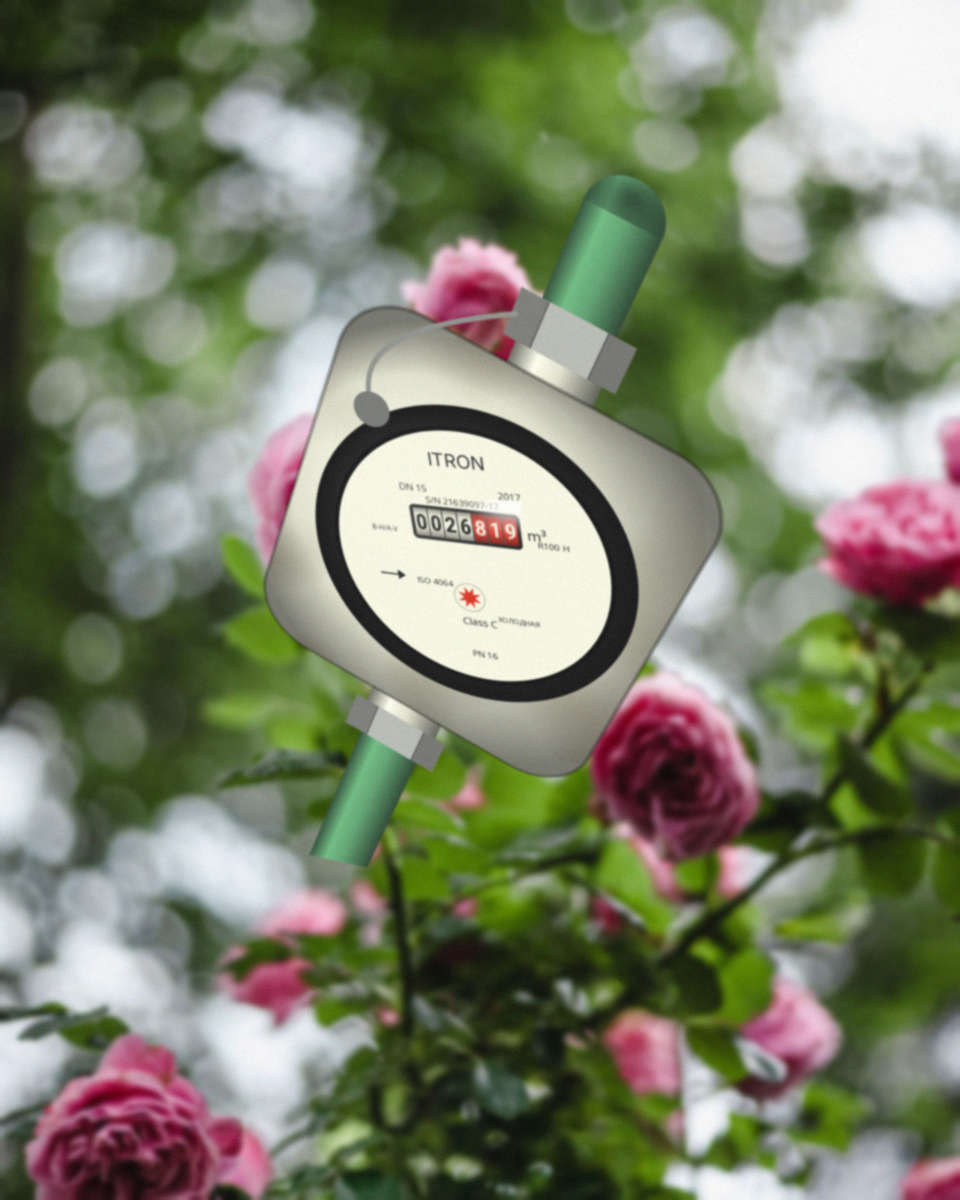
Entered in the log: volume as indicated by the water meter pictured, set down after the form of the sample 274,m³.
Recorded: 26.819,m³
